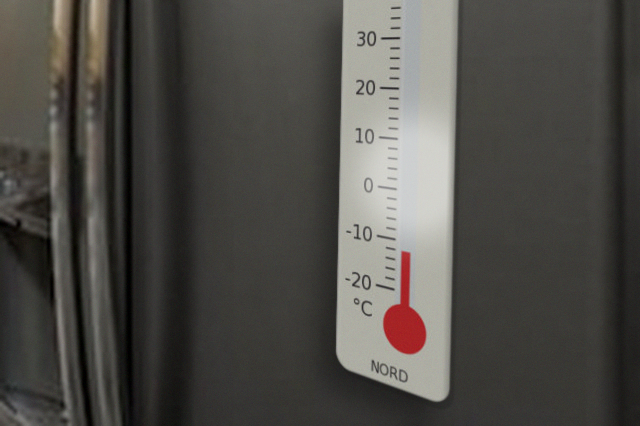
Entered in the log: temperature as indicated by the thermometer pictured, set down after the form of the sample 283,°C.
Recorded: -12,°C
